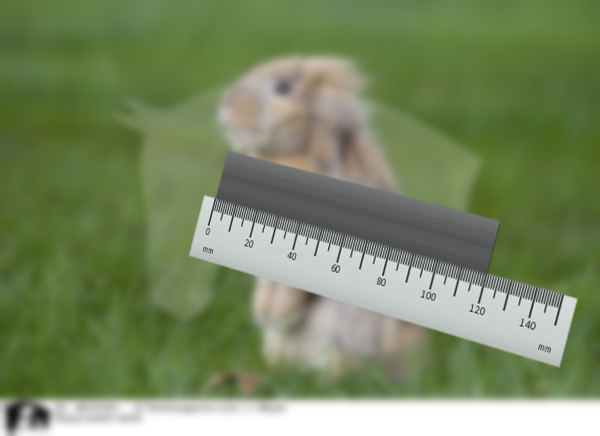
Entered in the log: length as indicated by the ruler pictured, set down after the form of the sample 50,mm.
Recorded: 120,mm
